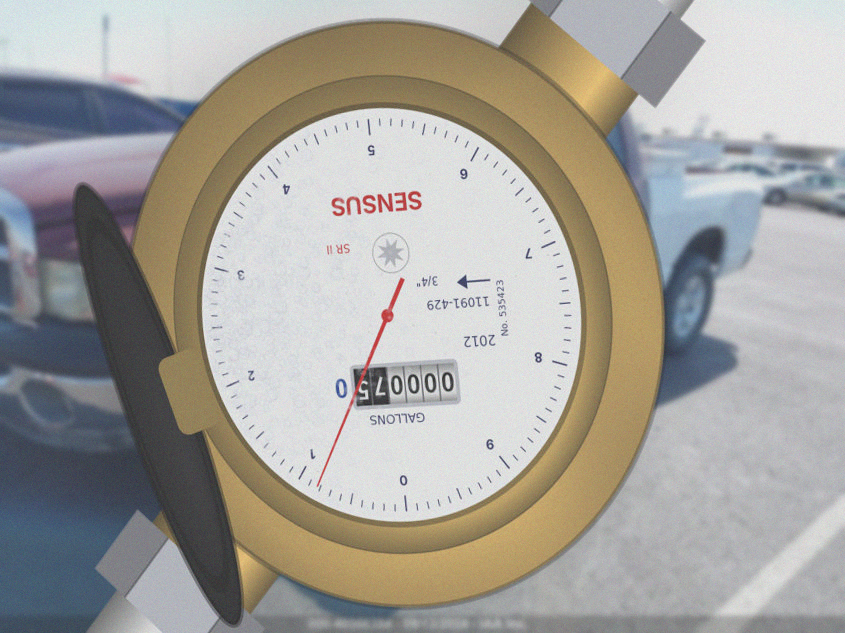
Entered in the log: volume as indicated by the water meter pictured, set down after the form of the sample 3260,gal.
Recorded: 750.8,gal
